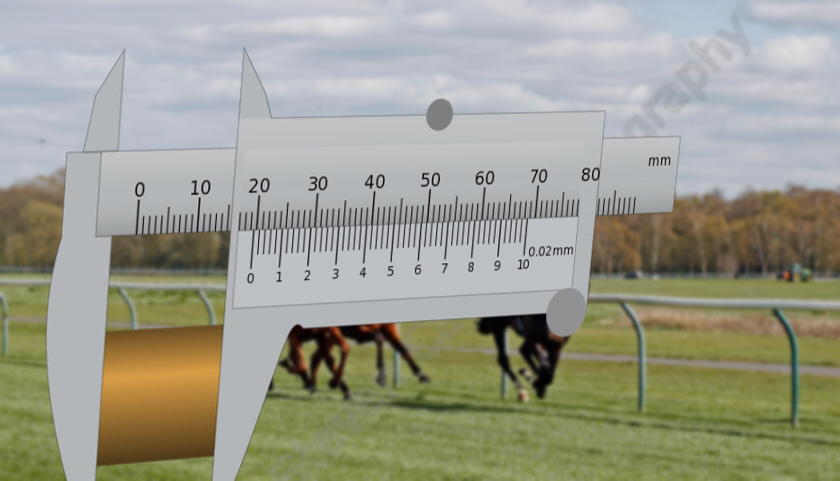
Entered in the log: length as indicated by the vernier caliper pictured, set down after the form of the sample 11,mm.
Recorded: 19.5,mm
